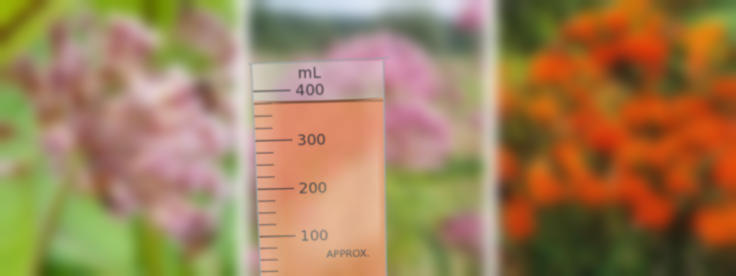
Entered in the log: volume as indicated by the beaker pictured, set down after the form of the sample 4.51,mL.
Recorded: 375,mL
